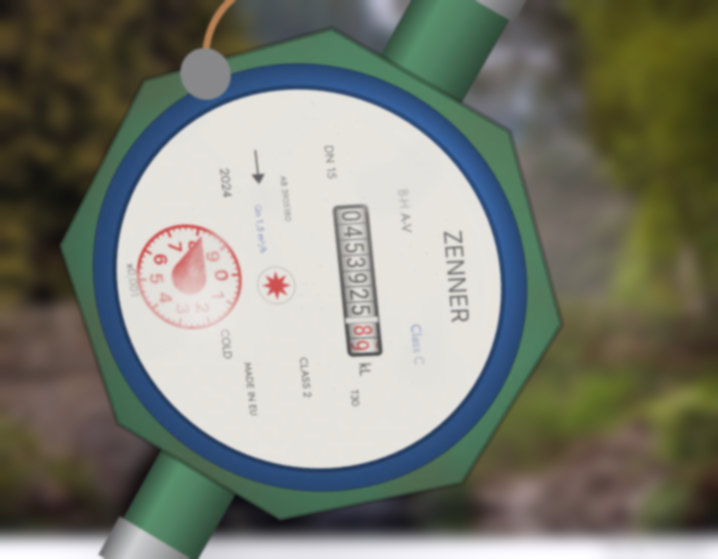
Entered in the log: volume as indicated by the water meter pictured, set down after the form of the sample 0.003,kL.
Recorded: 453925.888,kL
